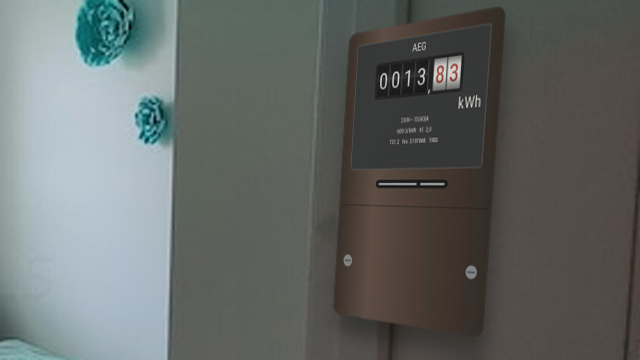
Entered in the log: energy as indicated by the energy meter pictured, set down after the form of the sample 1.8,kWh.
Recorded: 13.83,kWh
